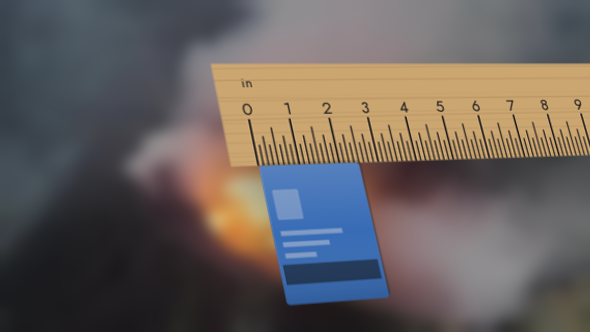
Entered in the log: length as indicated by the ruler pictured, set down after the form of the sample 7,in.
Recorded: 2.5,in
